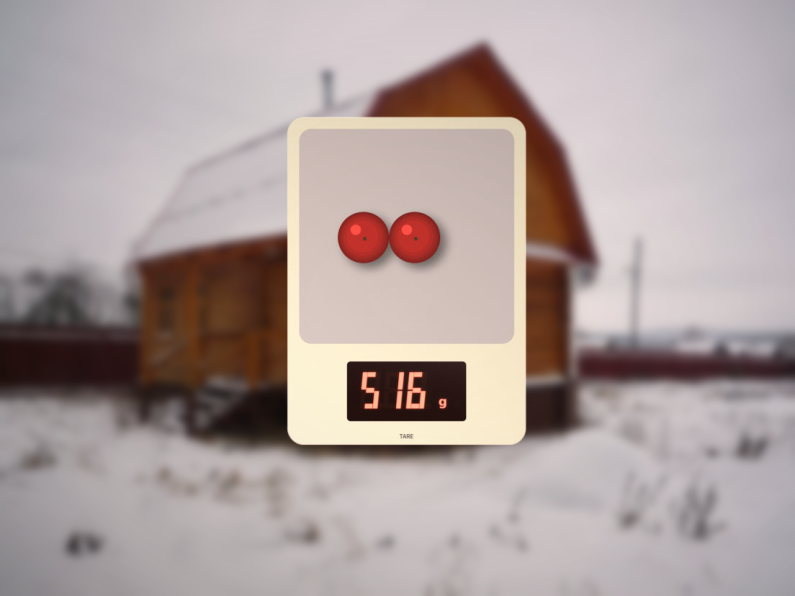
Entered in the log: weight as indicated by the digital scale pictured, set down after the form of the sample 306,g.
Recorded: 516,g
